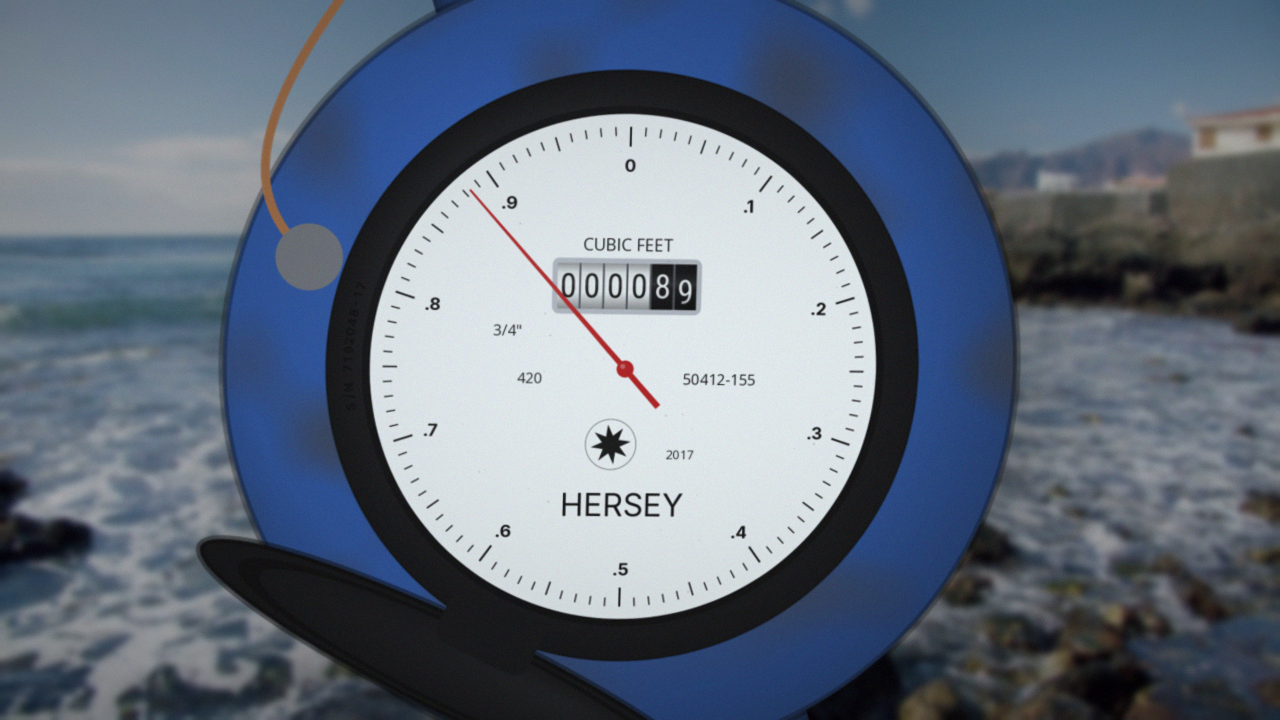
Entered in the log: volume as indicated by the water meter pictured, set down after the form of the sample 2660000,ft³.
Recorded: 88.88,ft³
